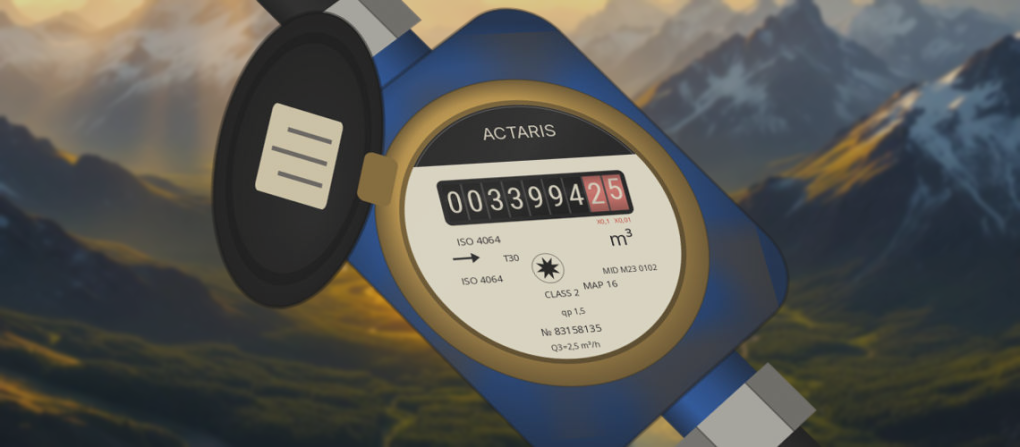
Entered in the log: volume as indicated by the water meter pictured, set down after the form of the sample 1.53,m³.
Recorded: 33994.25,m³
